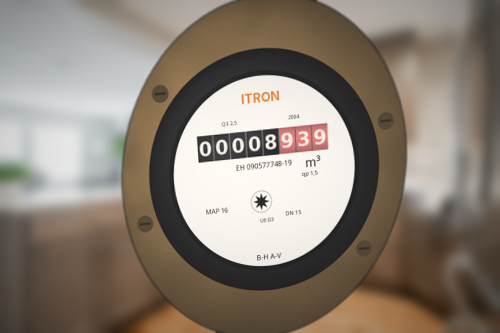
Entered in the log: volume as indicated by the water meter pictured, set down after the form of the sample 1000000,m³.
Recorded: 8.939,m³
